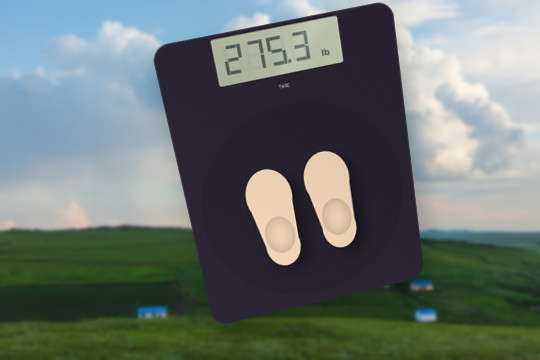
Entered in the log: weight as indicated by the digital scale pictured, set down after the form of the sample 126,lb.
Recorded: 275.3,lb
